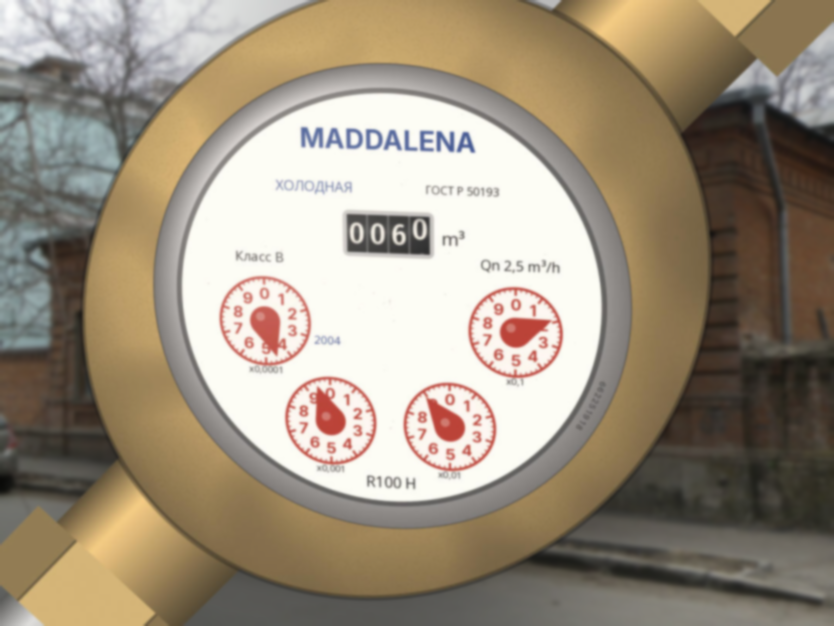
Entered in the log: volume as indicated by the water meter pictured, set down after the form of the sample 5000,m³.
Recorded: 60.1894,m³
